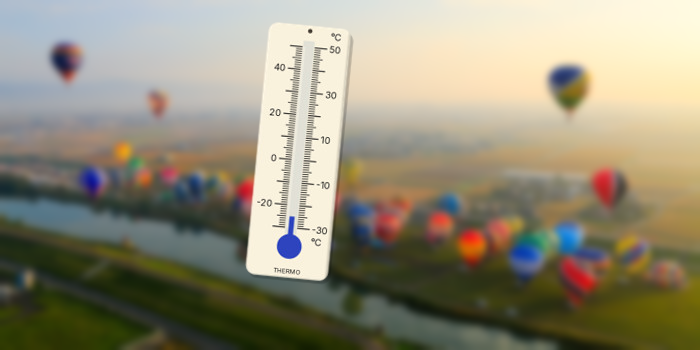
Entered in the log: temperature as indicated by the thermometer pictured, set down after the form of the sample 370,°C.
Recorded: -25,°C
